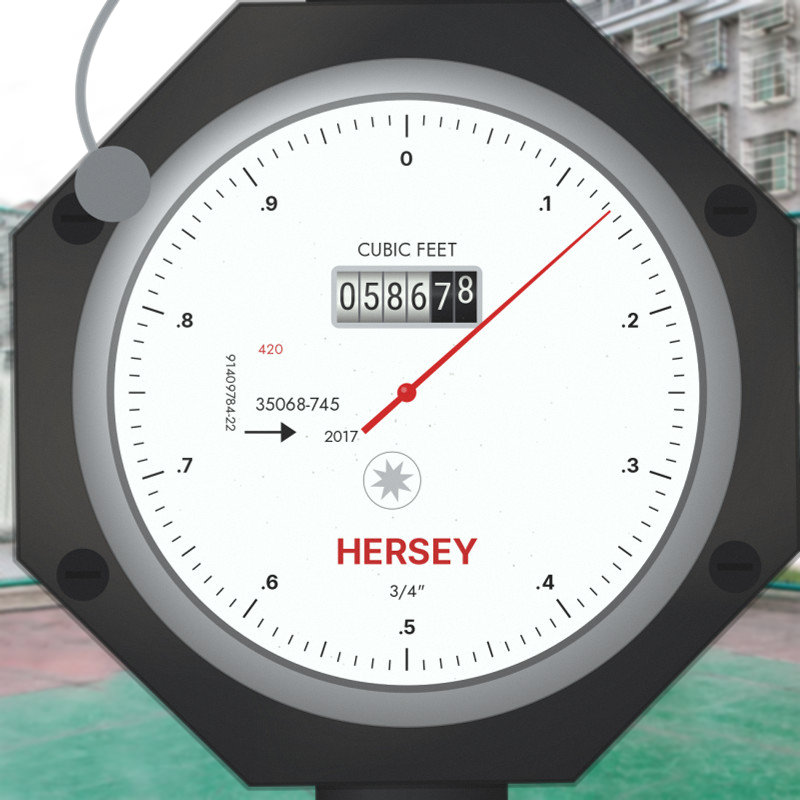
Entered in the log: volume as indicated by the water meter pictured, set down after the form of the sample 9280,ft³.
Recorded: 58678.13,ft³
